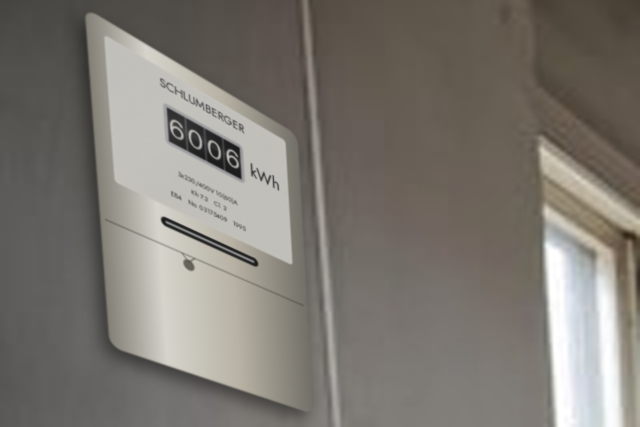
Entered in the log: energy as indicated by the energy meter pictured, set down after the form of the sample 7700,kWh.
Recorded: 6006,kWh
